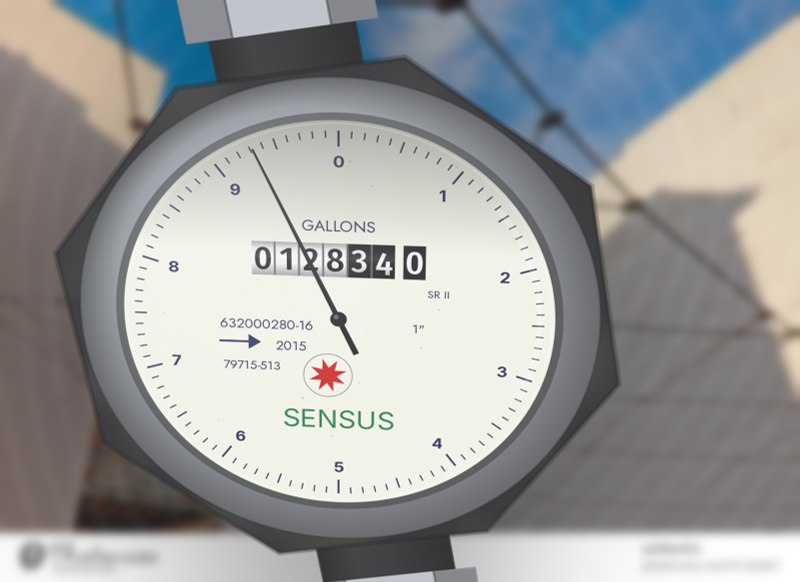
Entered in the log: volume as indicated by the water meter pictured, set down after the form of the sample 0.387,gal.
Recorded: 128339.3,gal
